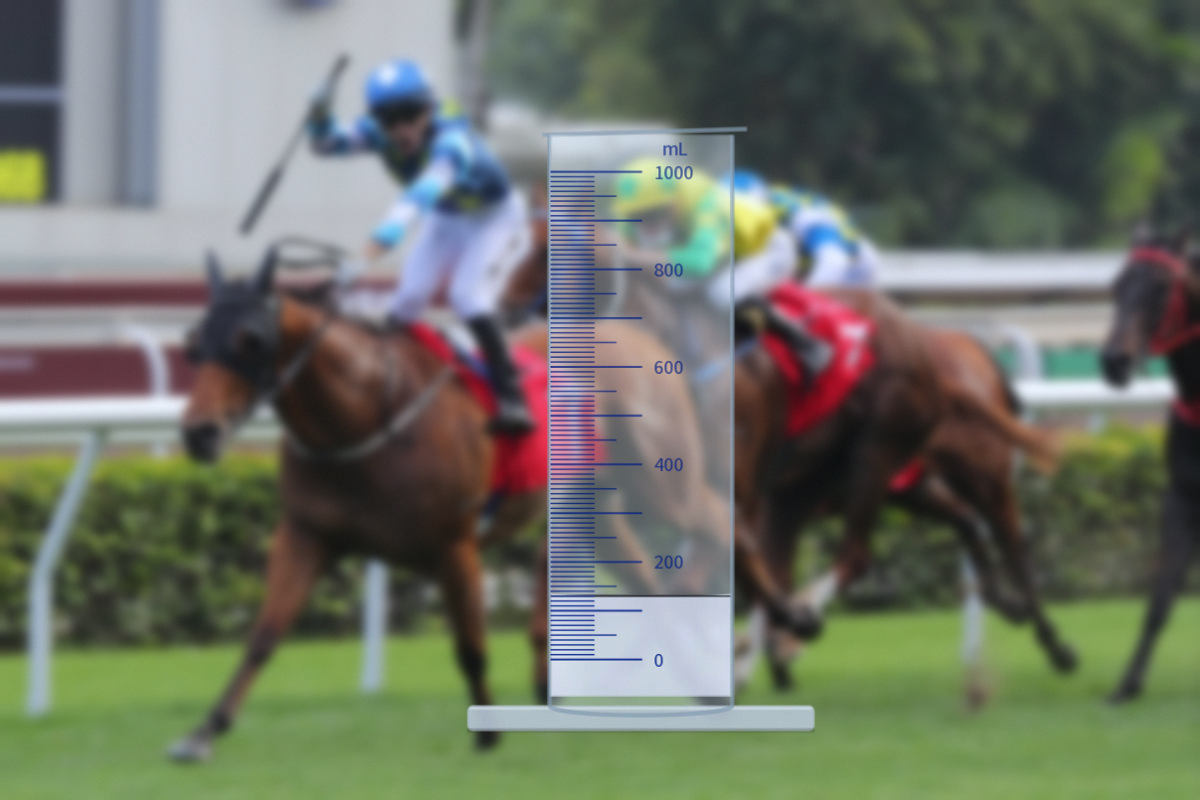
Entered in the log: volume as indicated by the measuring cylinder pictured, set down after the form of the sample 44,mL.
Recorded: 130,mL
